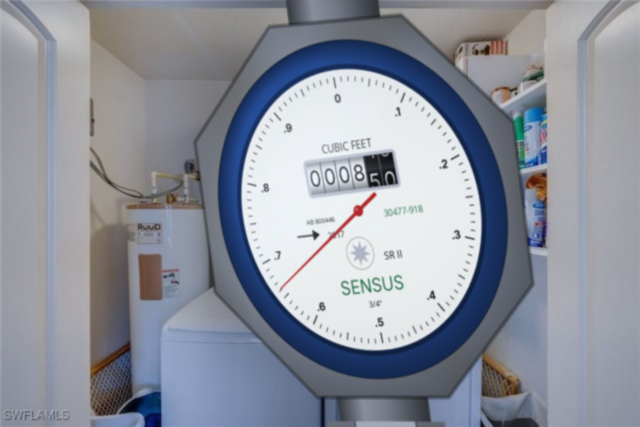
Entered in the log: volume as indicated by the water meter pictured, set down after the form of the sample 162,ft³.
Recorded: 849.66,ft³
